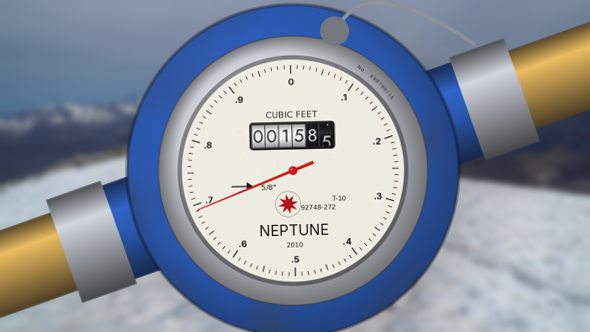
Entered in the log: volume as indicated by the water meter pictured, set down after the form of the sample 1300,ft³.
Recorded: 1584.69,ft³
